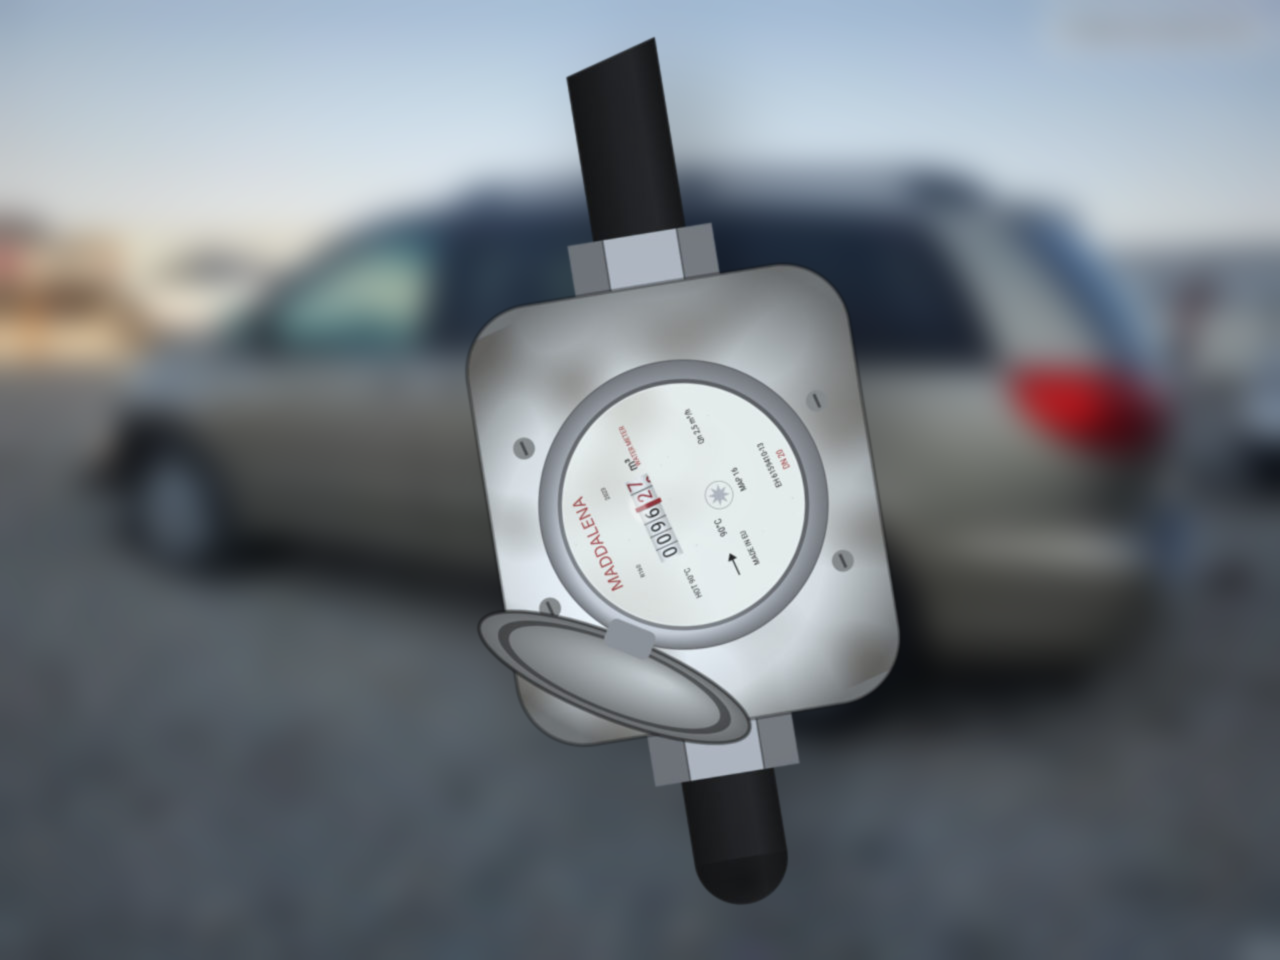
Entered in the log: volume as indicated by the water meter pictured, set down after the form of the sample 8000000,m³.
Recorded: 96.27,m³
